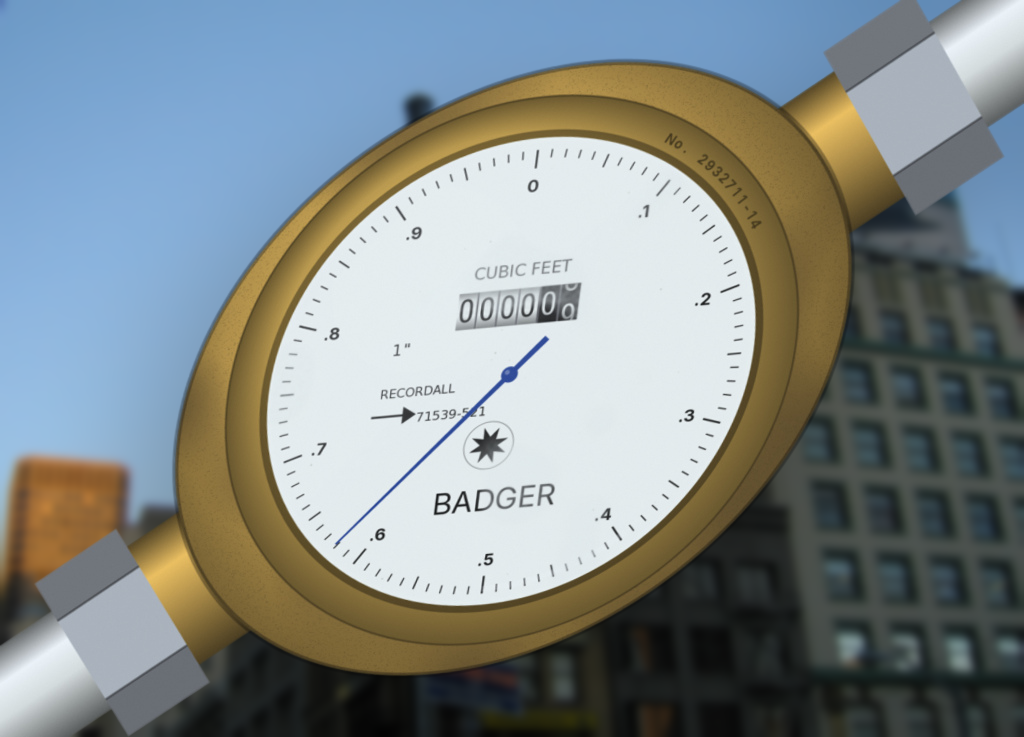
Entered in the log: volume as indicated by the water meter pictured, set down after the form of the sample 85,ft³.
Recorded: 8.62,ft³
